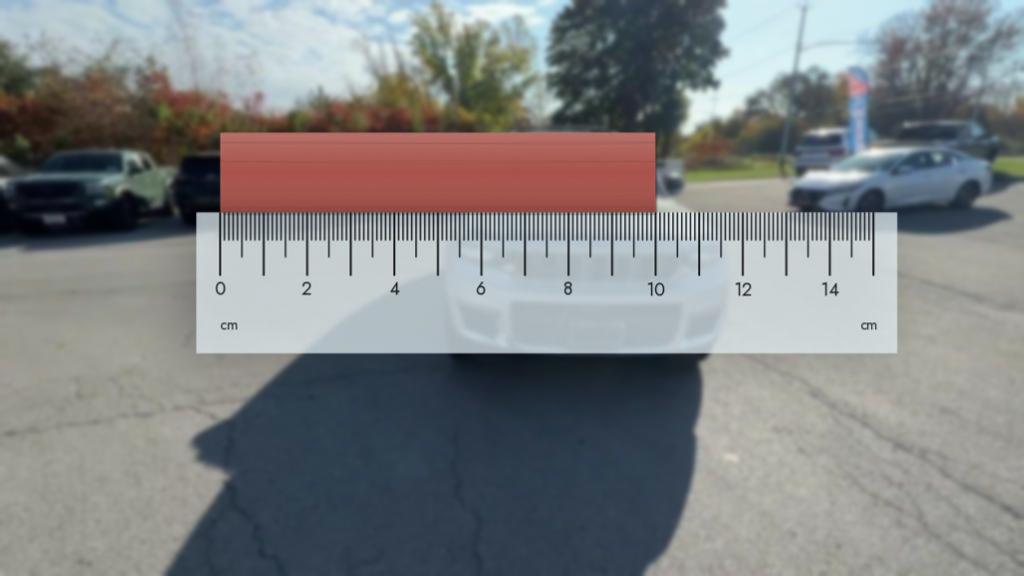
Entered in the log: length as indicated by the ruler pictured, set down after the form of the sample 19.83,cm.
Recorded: 10,cm
